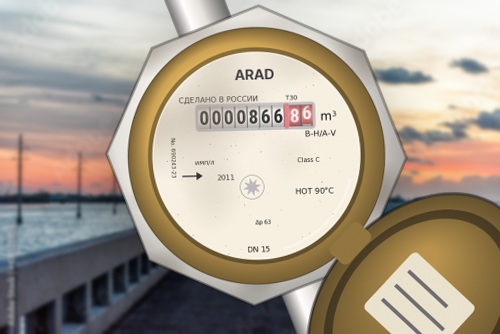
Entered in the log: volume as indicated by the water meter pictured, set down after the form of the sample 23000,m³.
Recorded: 866.86,m³
